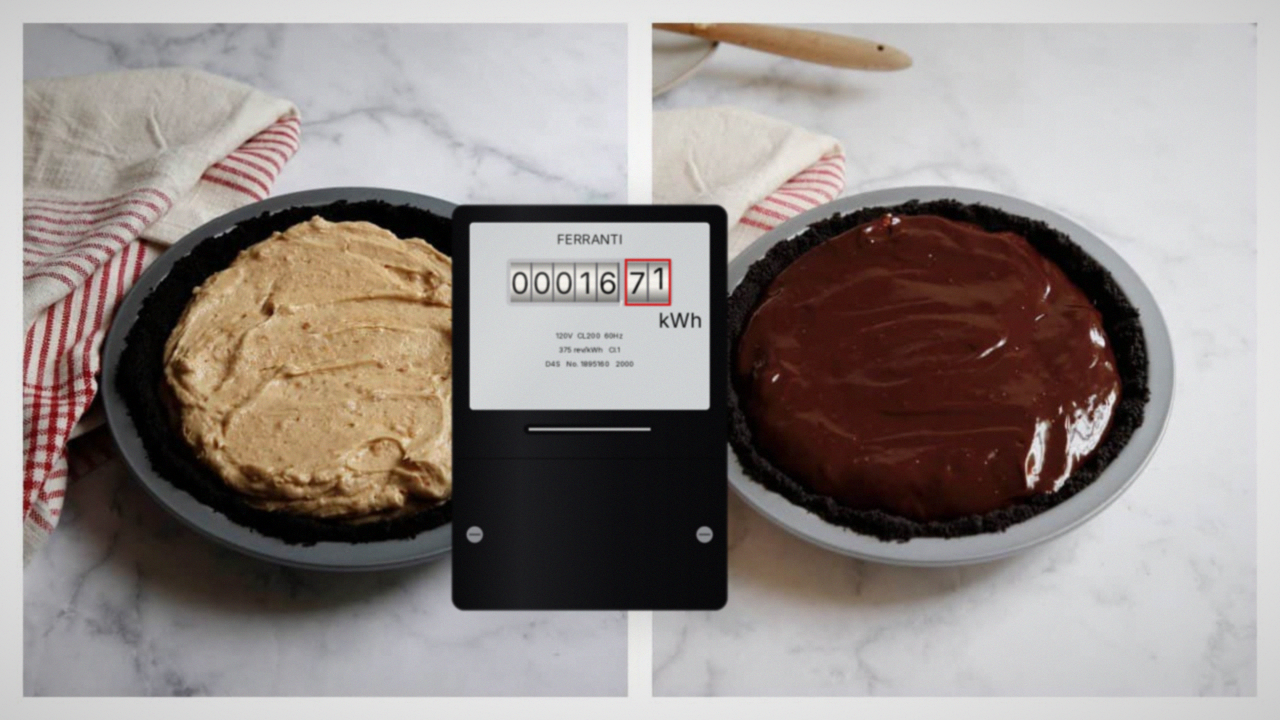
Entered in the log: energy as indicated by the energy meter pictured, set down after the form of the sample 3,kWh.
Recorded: 16.71,kWh
